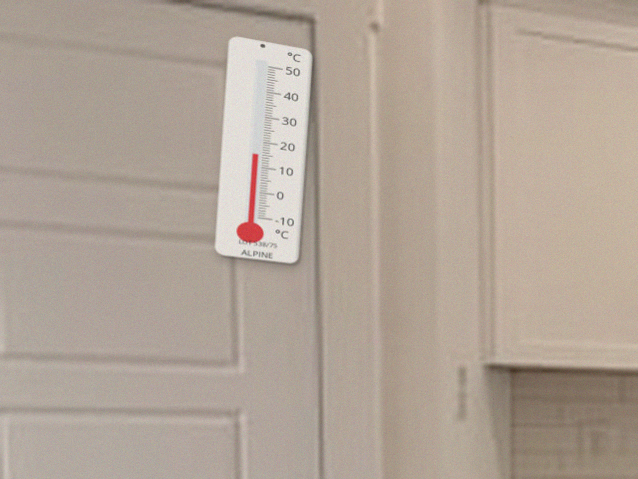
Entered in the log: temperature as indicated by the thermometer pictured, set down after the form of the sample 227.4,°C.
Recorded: 15,°C
